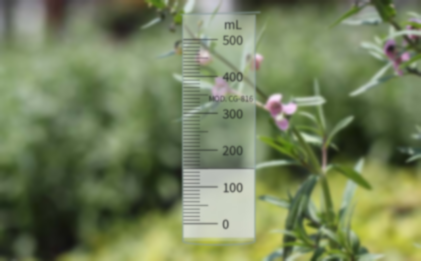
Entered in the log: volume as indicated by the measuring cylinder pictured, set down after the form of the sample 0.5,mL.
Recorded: 150,mL
